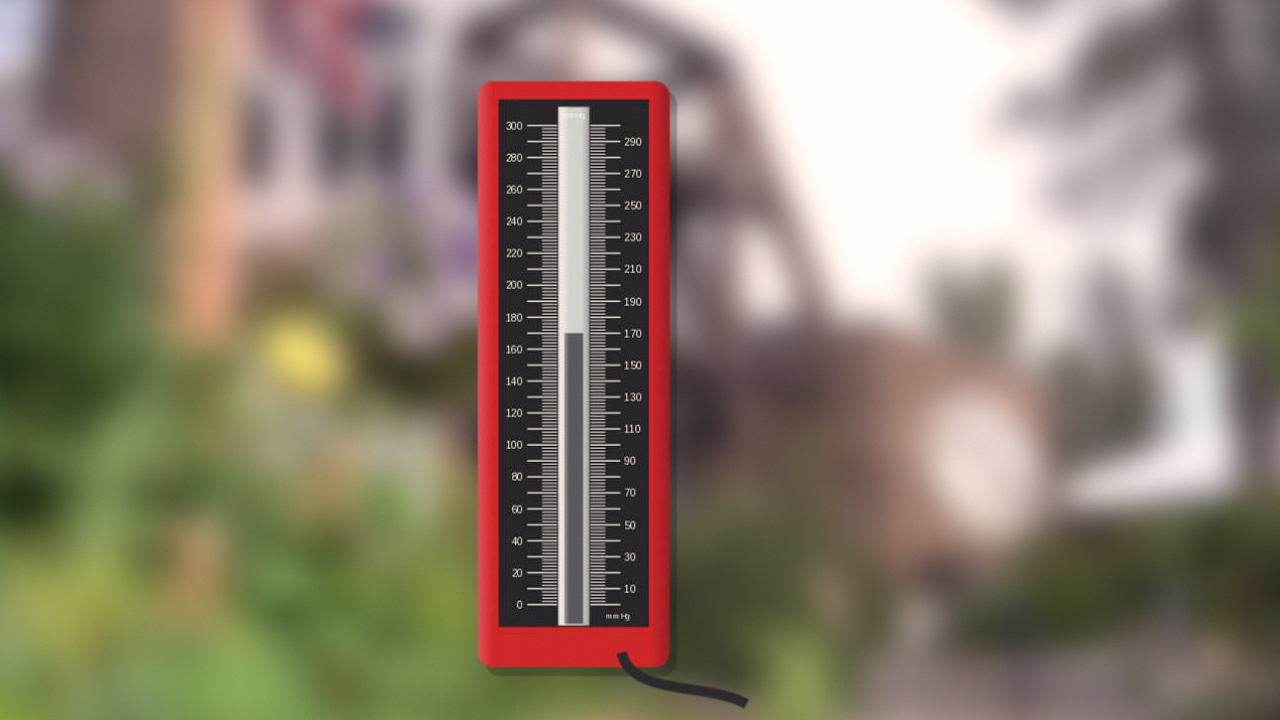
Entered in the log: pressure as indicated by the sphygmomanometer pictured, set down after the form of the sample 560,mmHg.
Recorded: 170,mmHg
